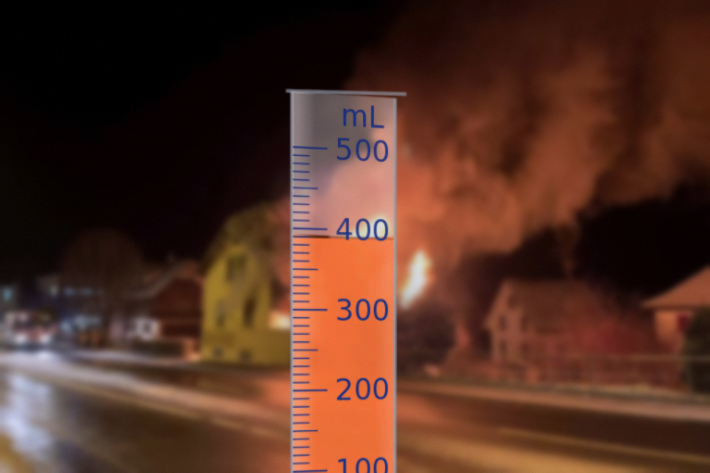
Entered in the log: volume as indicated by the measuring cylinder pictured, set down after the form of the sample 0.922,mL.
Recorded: 390,mL
